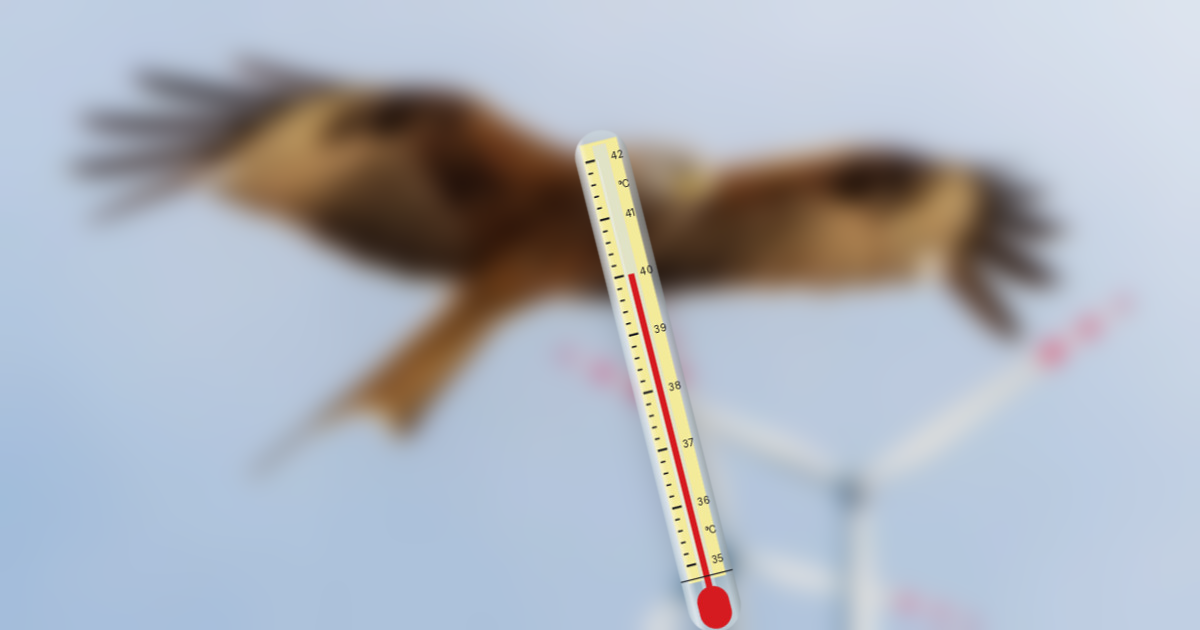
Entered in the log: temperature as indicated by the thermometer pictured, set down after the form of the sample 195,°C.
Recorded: 40,°C
